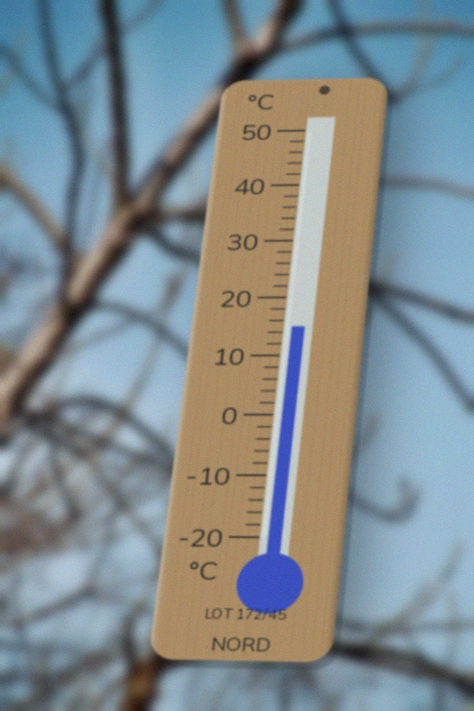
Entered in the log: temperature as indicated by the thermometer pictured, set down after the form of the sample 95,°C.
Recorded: 15,°C
